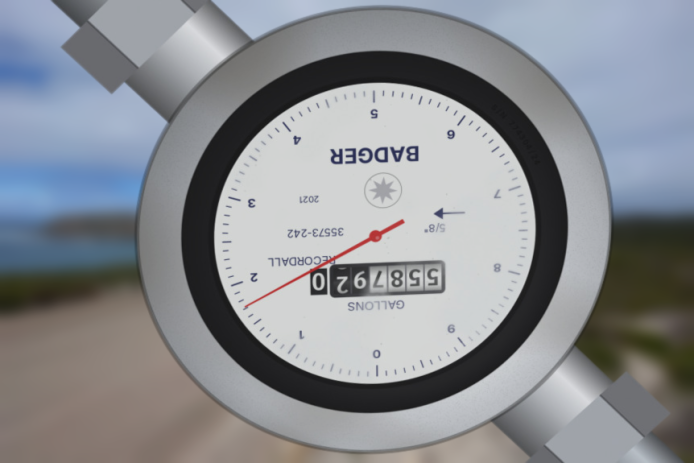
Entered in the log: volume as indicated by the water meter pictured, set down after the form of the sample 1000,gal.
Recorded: 5587921.7,gal
